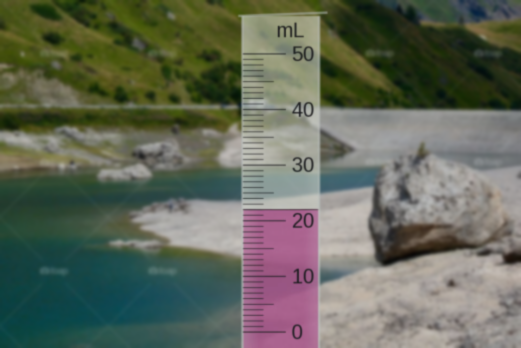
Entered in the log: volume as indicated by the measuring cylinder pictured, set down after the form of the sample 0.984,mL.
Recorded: 22,mL
